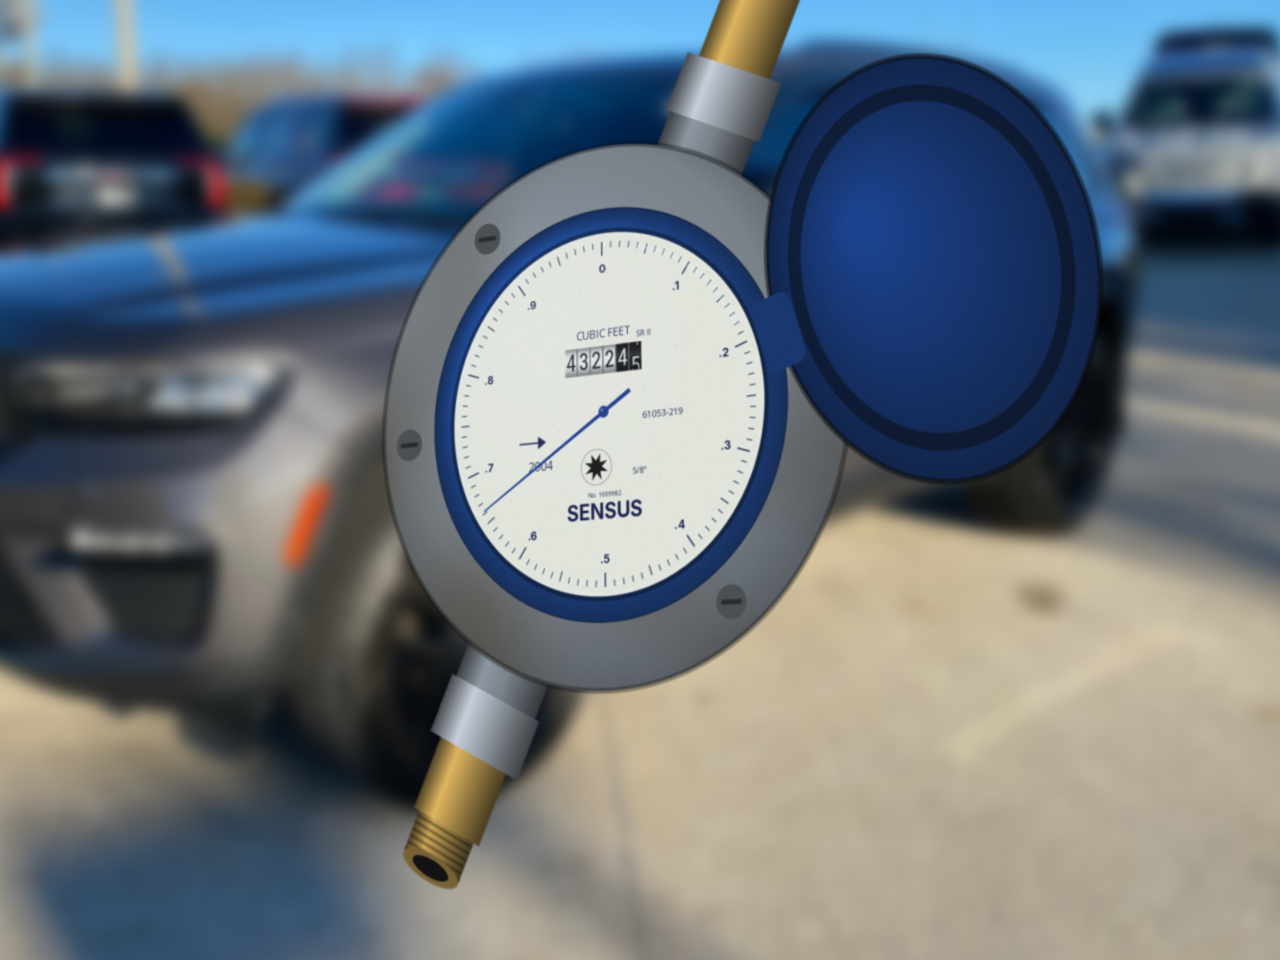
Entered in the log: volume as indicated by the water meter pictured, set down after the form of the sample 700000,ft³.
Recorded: 432244.66,ft³
